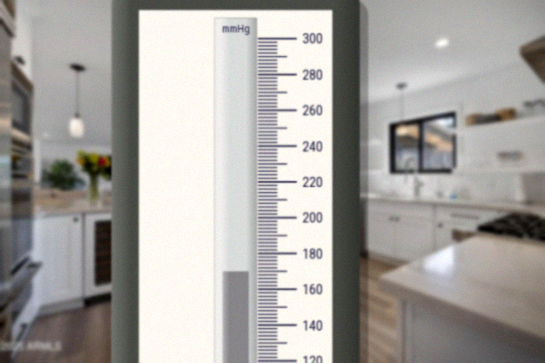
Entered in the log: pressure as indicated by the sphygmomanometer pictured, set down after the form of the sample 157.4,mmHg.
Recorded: 170,mmHg
